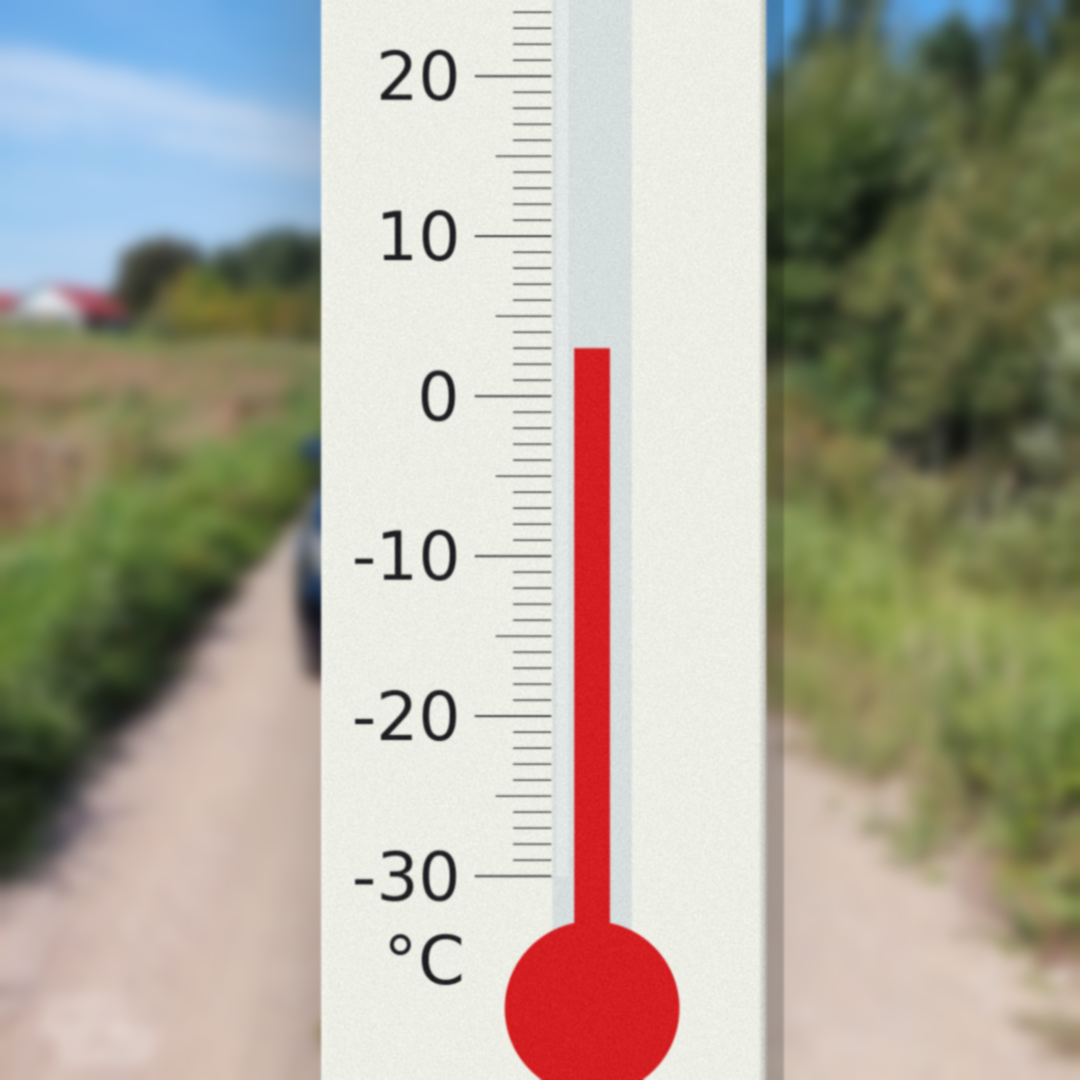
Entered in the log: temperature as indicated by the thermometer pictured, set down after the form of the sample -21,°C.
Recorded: 3,°C
